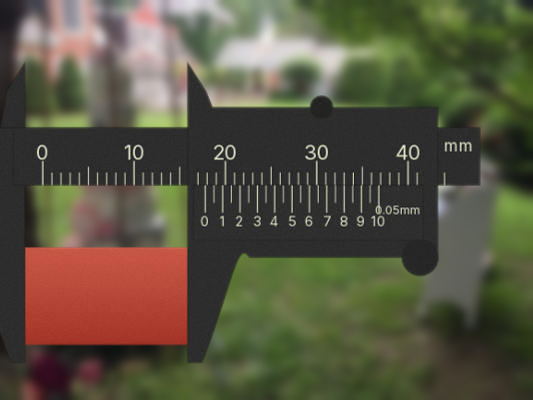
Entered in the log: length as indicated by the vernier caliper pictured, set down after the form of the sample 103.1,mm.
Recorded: 17.8,mm
